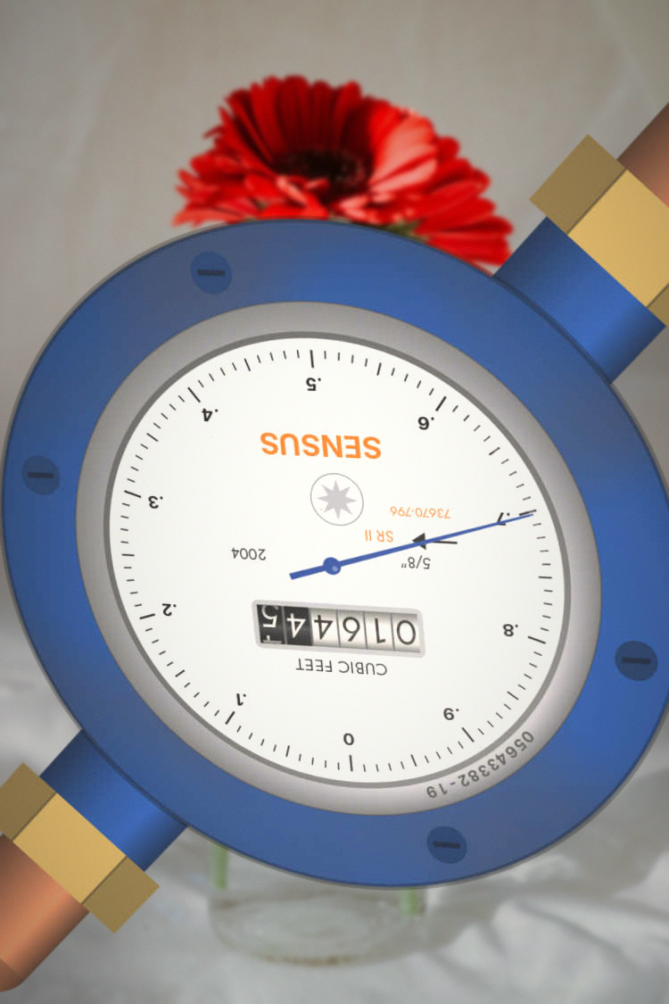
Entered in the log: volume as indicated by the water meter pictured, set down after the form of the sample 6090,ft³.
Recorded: 16444.70,ft³
